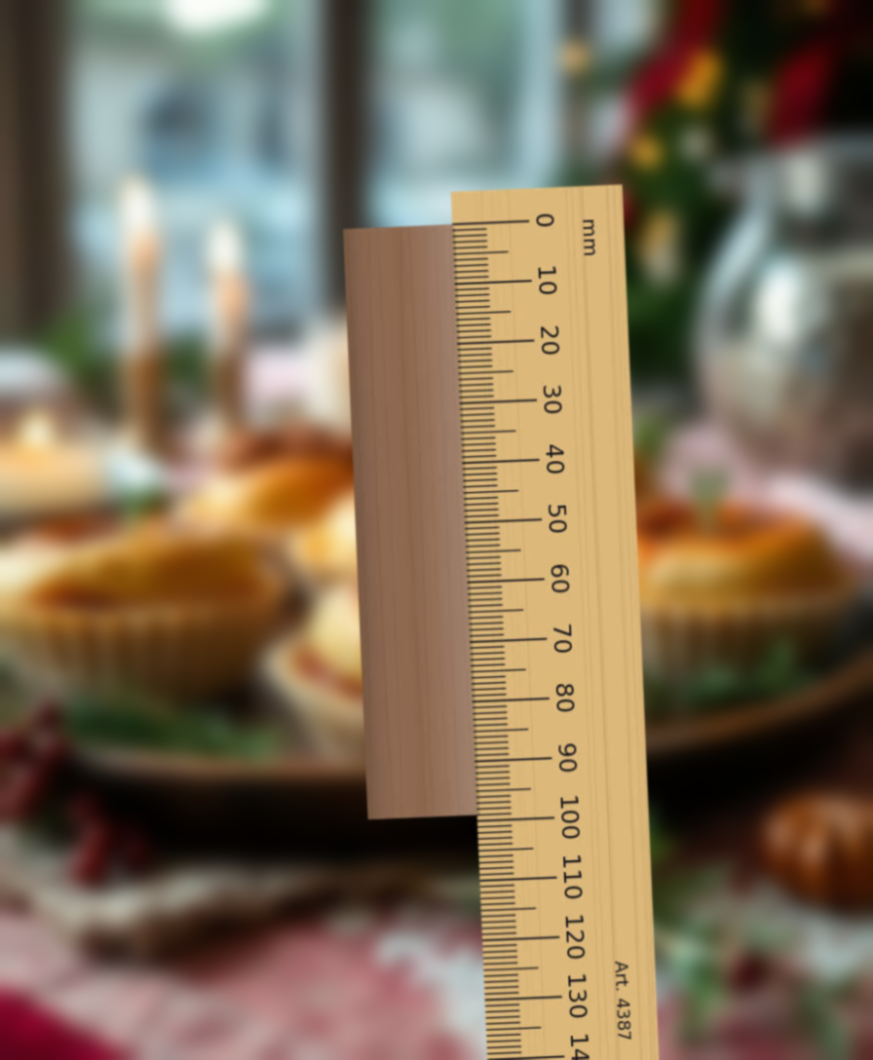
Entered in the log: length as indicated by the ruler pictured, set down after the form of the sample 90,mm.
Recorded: 99,mm
